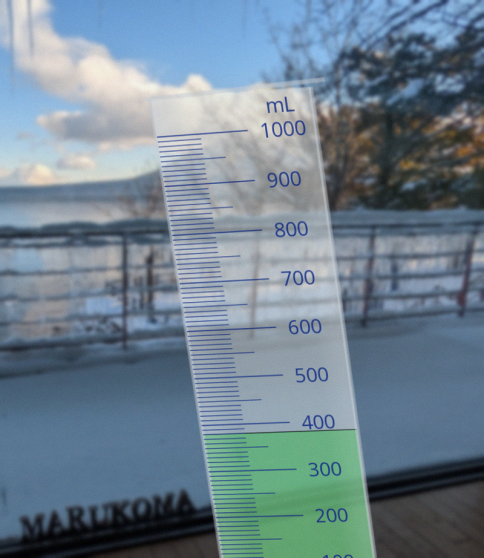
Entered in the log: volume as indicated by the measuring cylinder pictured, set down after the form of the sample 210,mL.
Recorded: 380,mL
